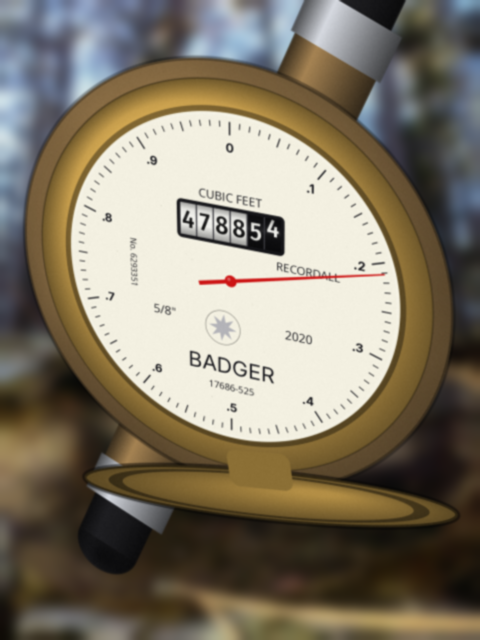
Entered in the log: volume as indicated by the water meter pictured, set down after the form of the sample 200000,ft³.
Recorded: 478854.21,ft³
